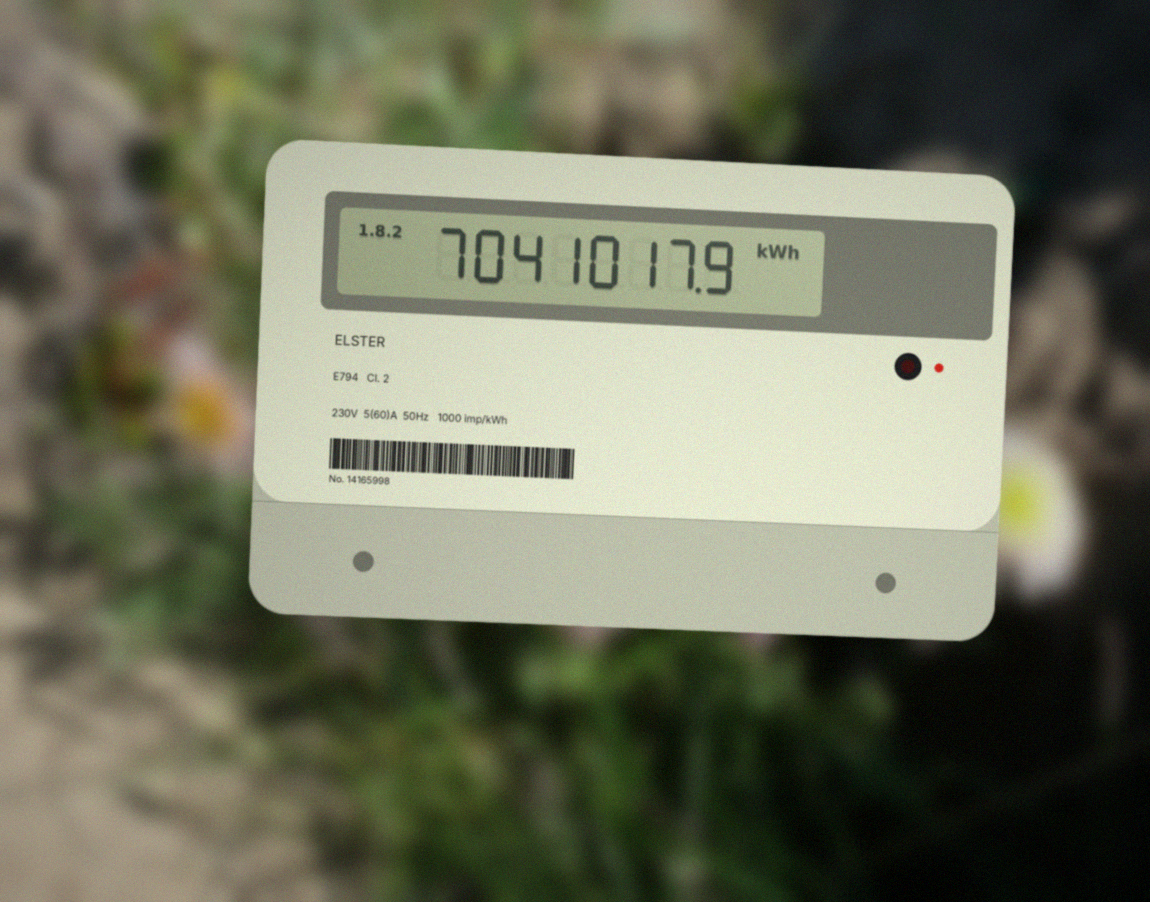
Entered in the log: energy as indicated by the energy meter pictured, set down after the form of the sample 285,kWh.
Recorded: 7041017.9,kWh
